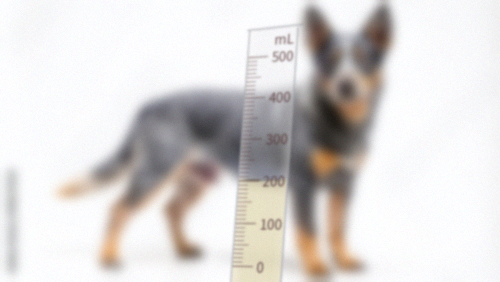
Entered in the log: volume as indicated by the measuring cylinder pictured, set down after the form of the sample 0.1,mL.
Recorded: 200,mL
